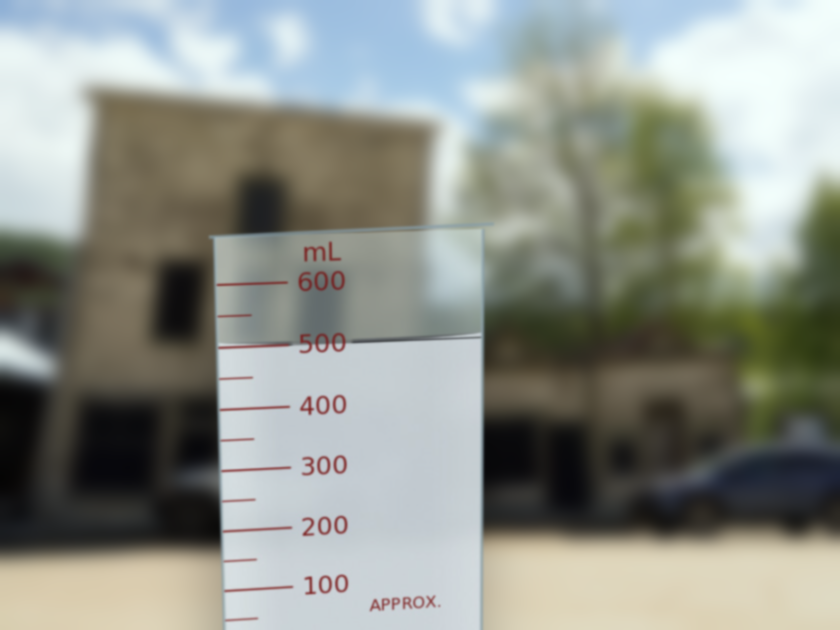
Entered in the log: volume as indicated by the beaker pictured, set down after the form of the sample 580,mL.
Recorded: 500,mL
